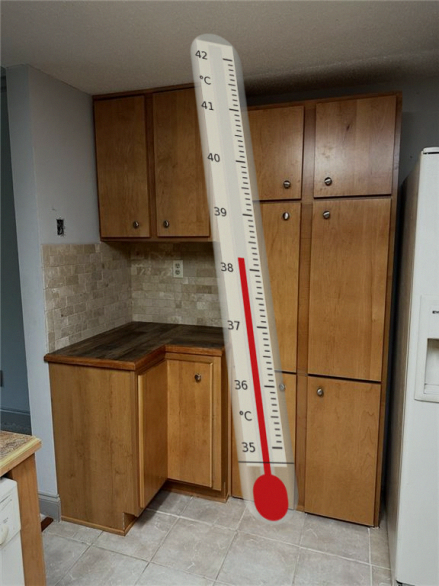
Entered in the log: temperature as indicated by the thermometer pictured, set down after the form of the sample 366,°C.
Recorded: 38.2,°C
